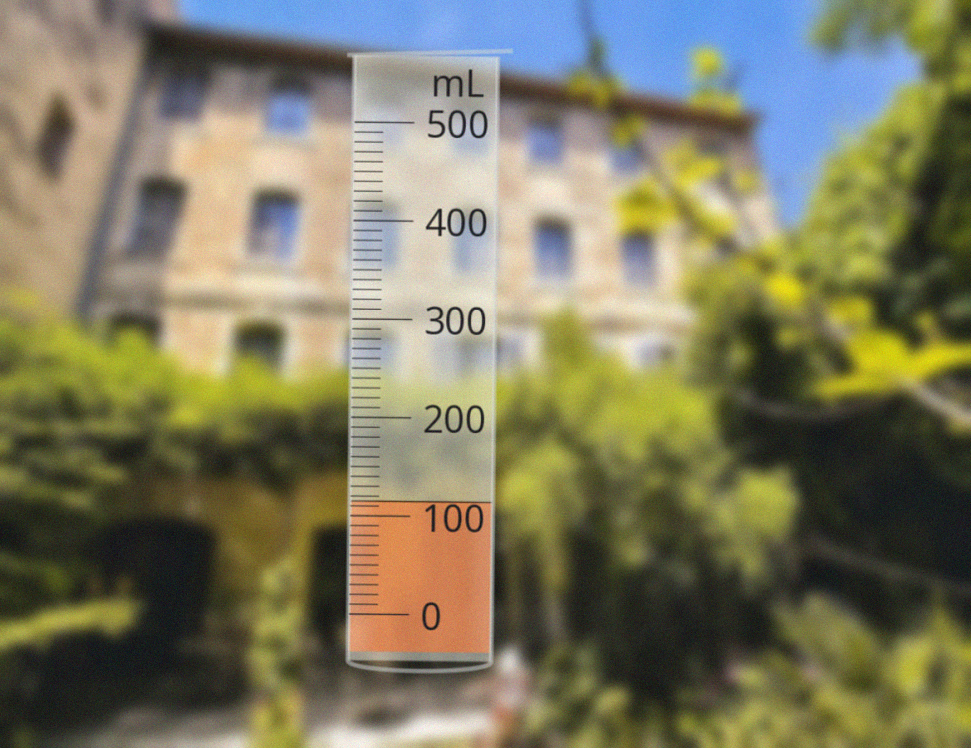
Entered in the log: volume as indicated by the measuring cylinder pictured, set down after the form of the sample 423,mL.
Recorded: 115,mL
